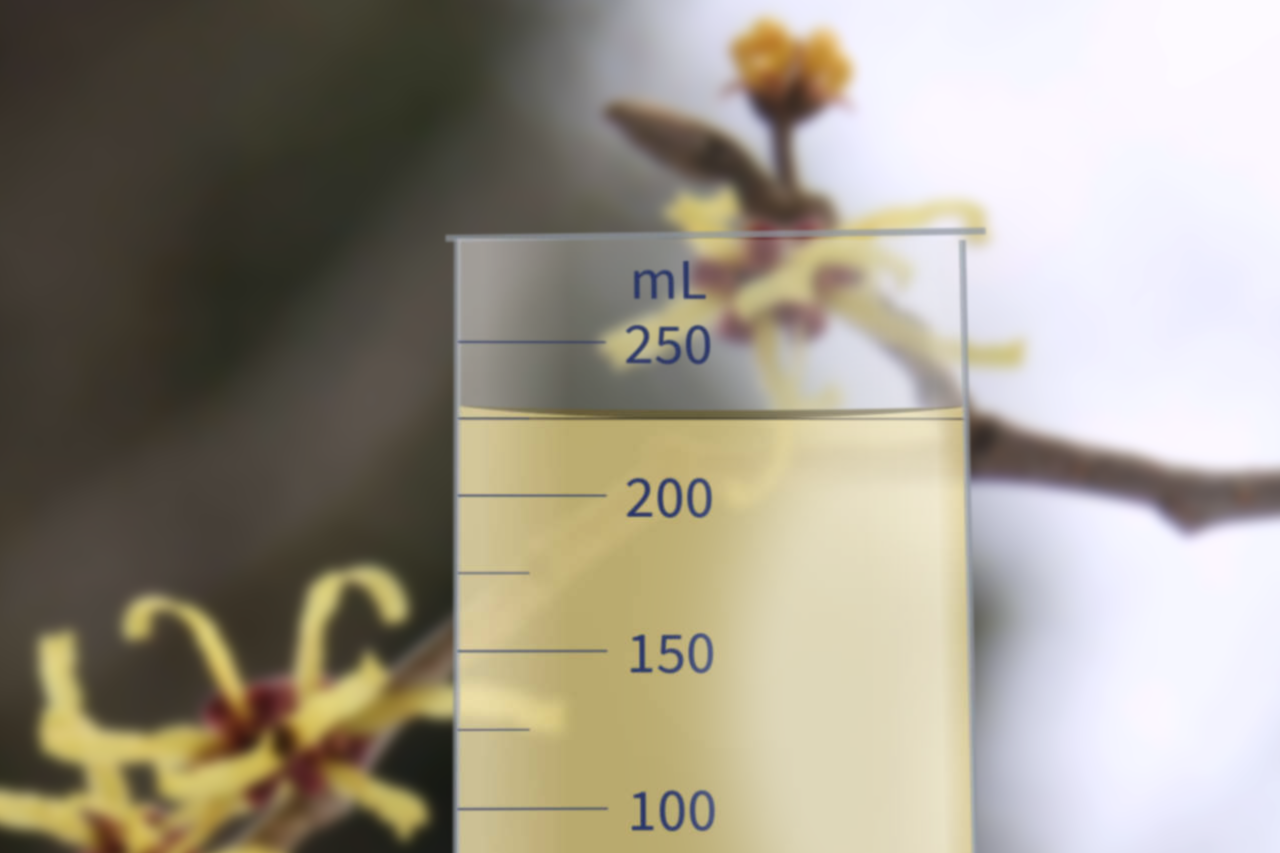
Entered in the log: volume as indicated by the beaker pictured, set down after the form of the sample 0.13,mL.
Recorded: 225,mL
